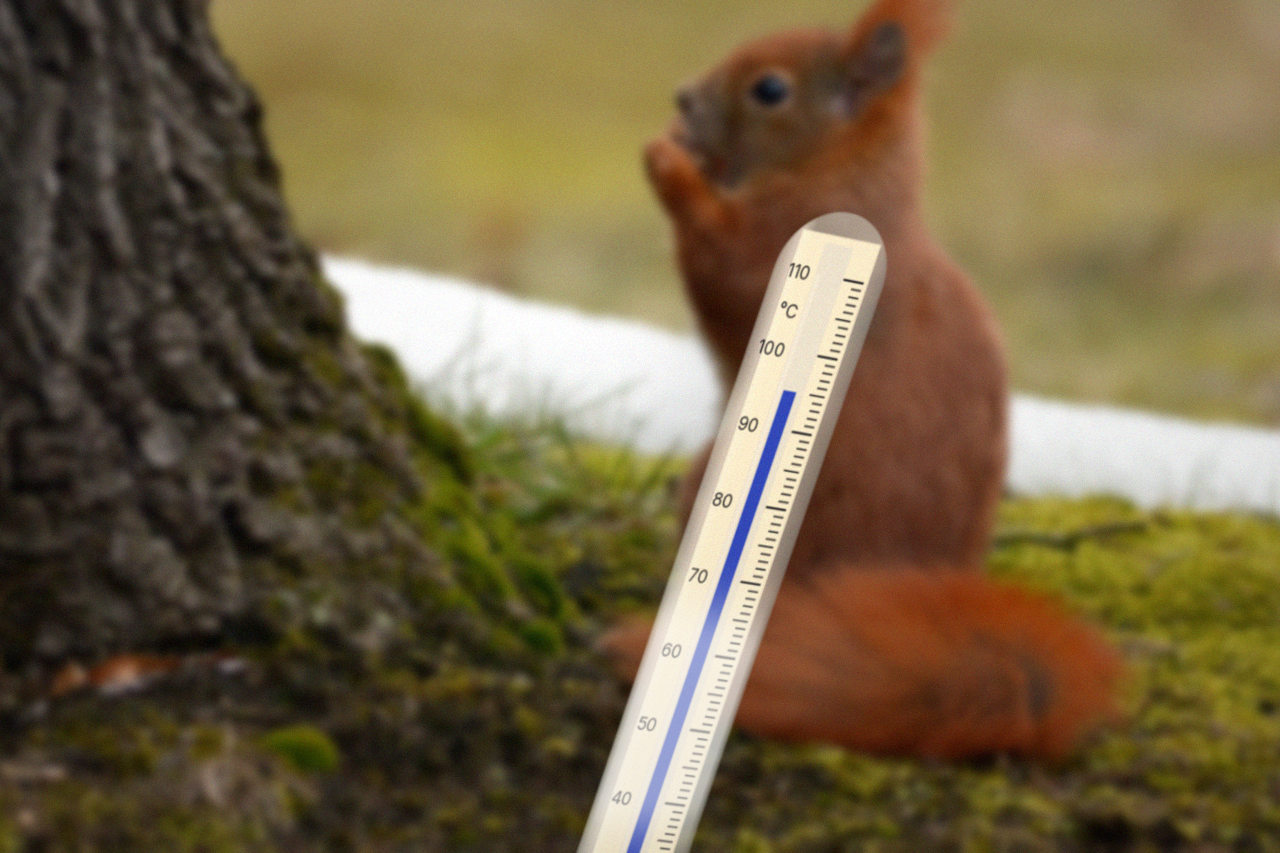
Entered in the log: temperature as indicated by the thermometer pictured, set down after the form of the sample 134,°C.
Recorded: 95,°C
